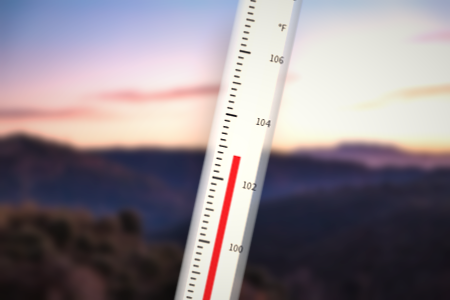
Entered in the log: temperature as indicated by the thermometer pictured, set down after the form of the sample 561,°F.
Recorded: 102.8,°F
